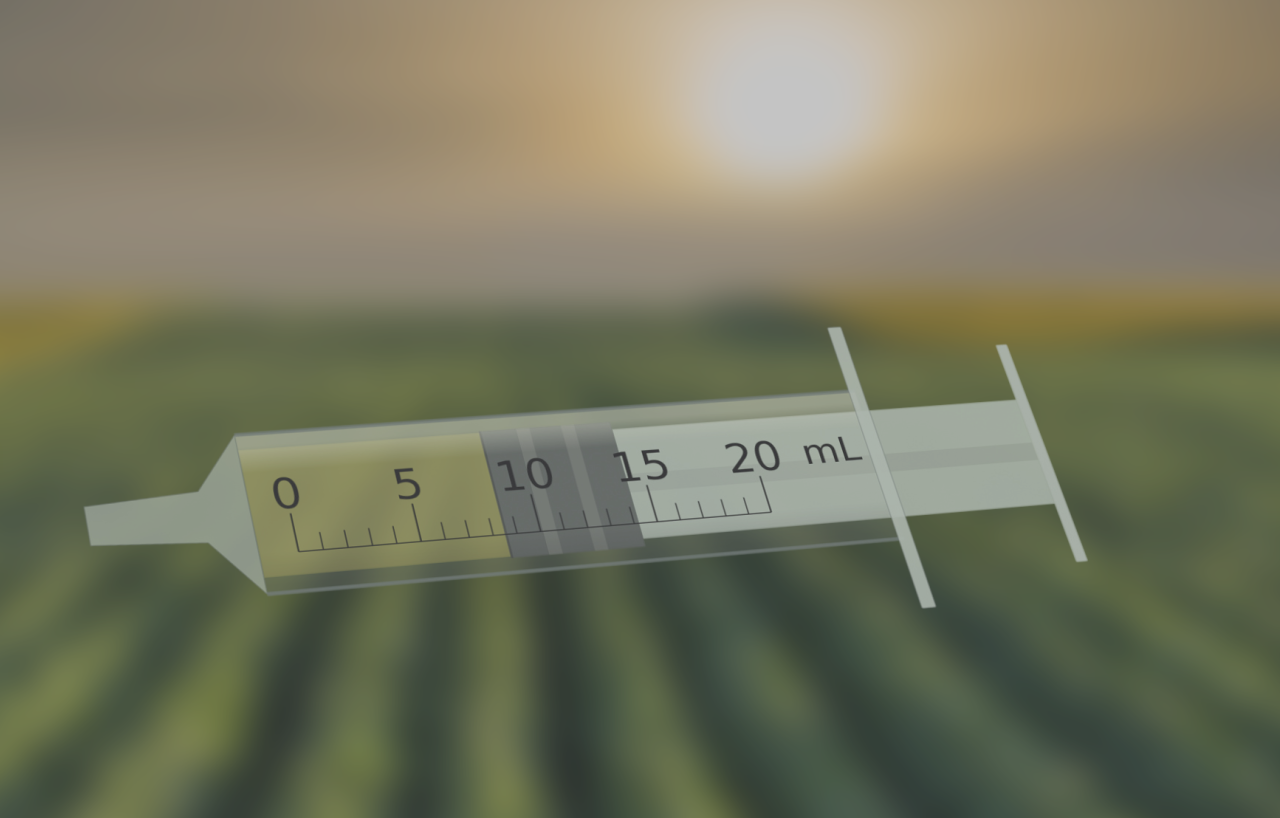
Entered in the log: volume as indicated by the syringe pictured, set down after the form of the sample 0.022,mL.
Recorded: 8.5,mL
